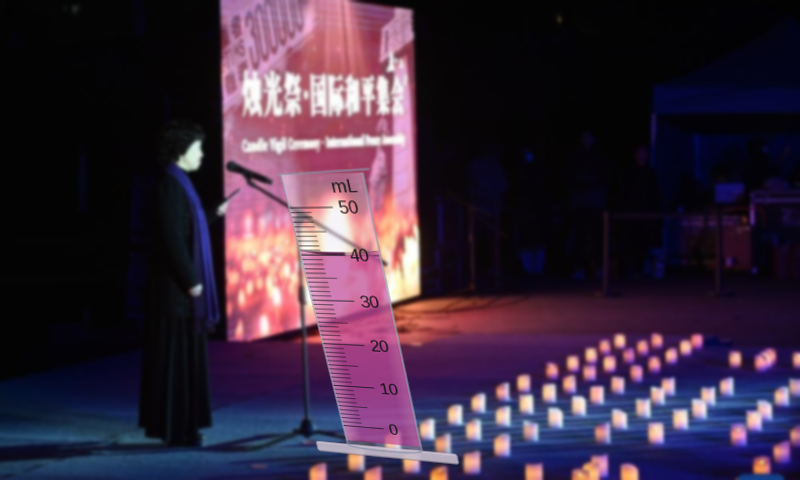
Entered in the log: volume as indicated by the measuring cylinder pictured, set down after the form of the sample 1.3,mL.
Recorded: 40,mL
